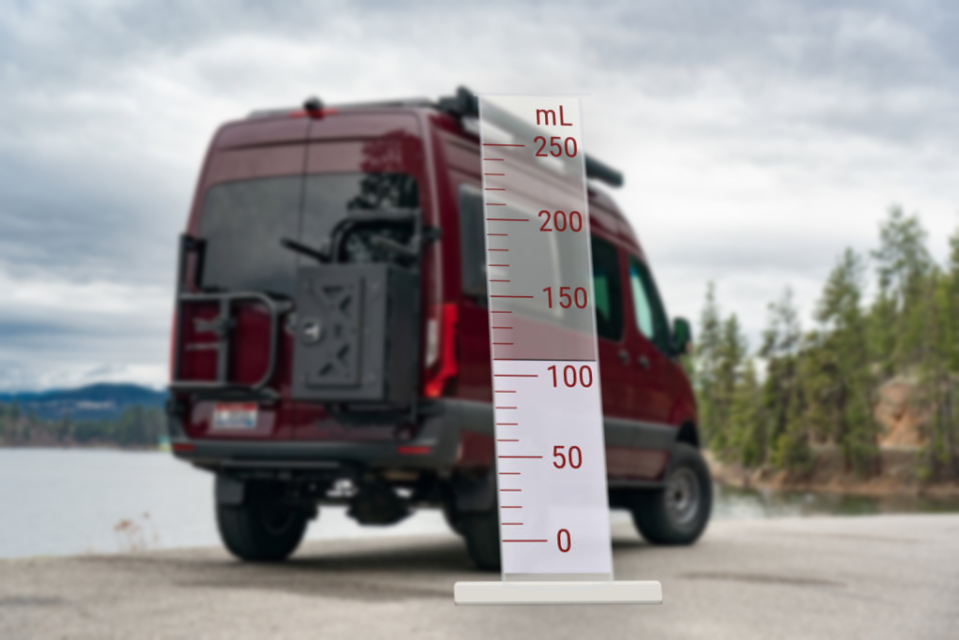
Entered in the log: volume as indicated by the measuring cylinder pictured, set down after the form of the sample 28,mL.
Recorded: 110,mL
